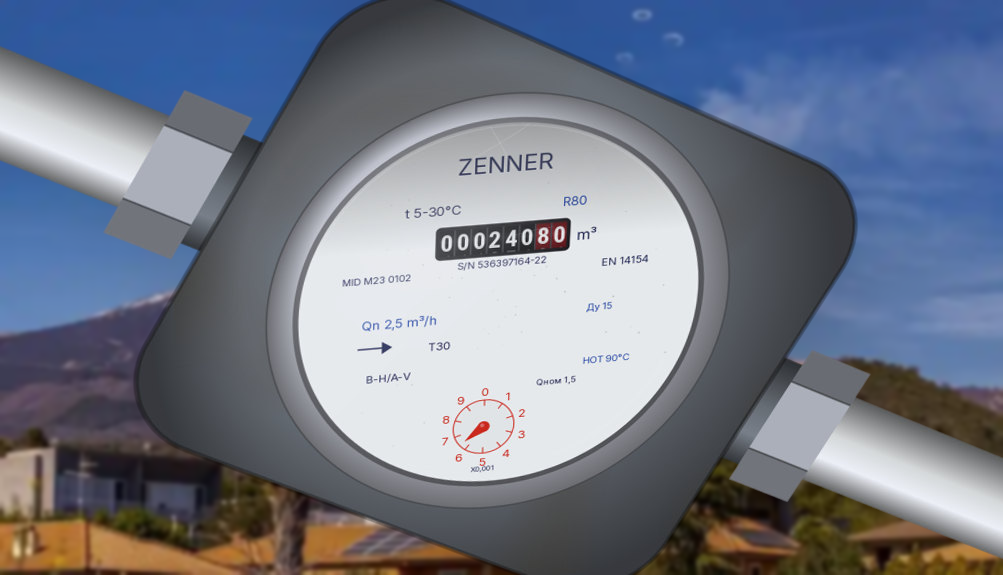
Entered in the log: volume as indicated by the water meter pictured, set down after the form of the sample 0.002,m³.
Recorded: 240.806,m³
